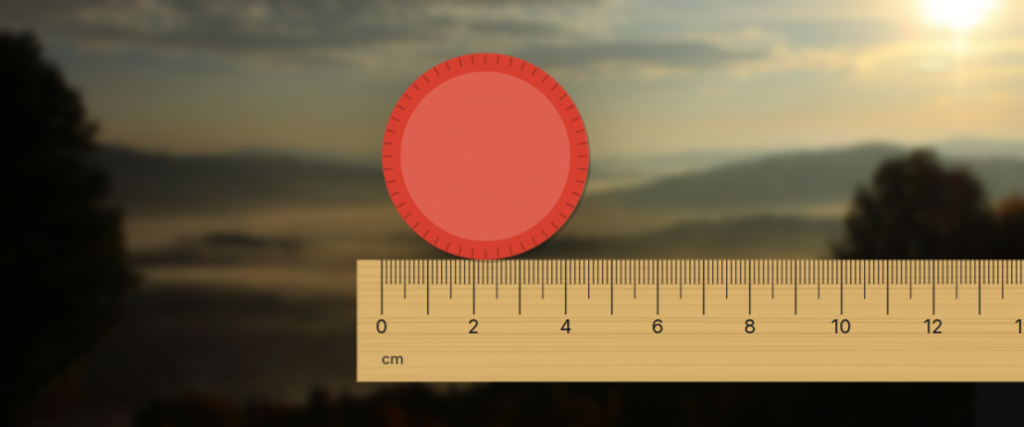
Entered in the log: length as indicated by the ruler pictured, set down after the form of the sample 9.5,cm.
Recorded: 4.5,cm
